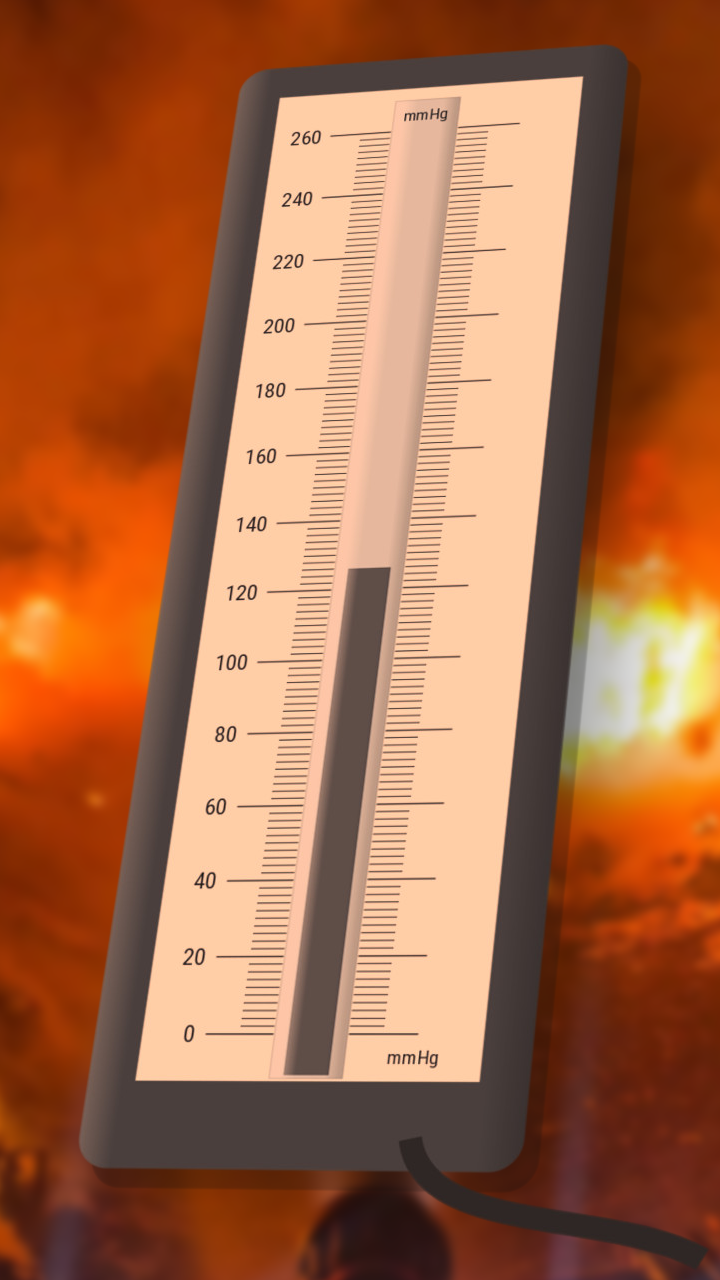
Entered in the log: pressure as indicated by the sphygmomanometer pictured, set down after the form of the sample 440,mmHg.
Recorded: 126,mmHg
